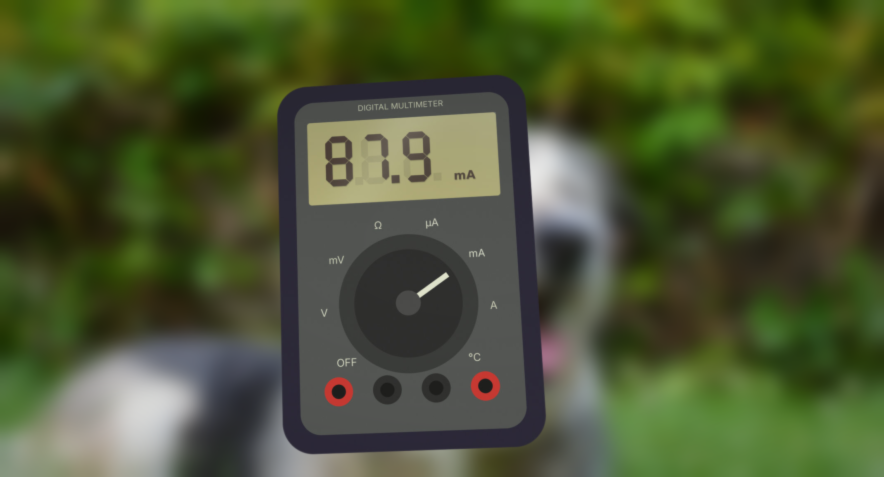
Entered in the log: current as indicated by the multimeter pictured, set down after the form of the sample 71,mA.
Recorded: 87.9,mA
